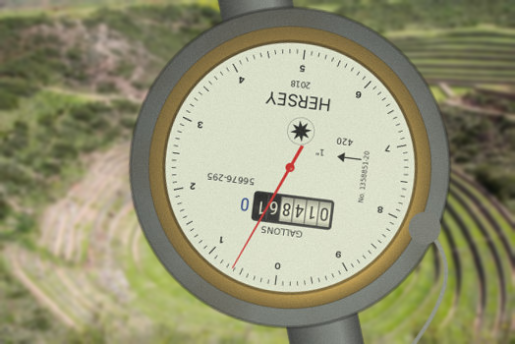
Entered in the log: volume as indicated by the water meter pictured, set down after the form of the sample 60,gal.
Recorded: 148610.6,gal
